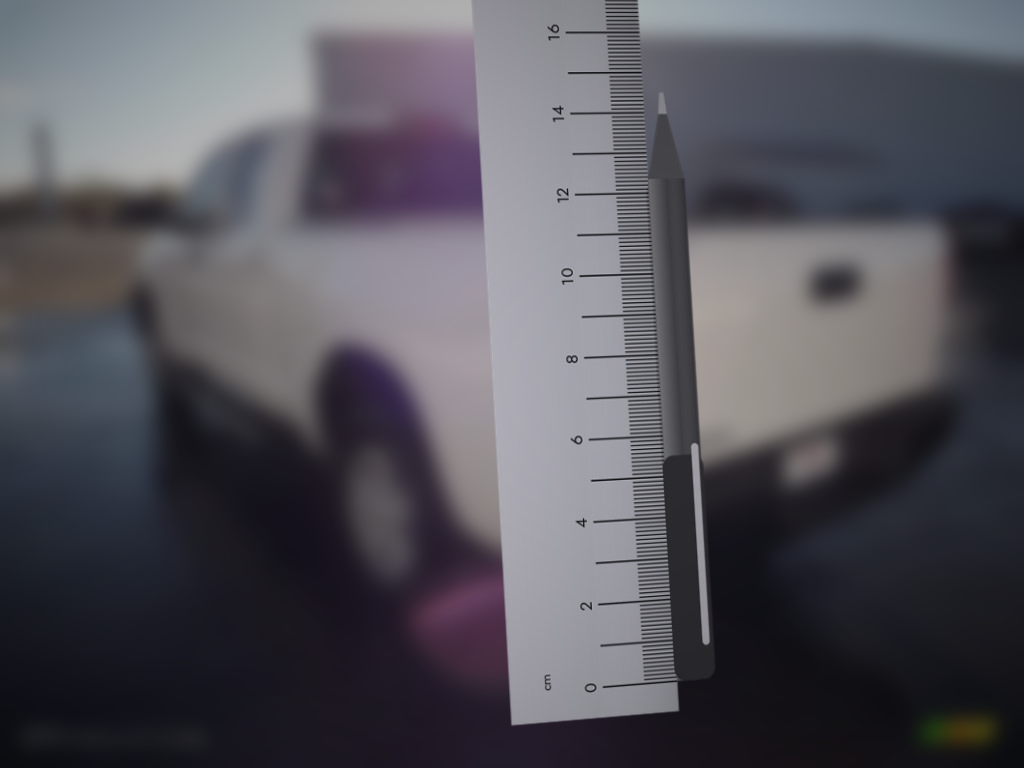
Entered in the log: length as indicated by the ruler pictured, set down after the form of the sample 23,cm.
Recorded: 14.5,cm
